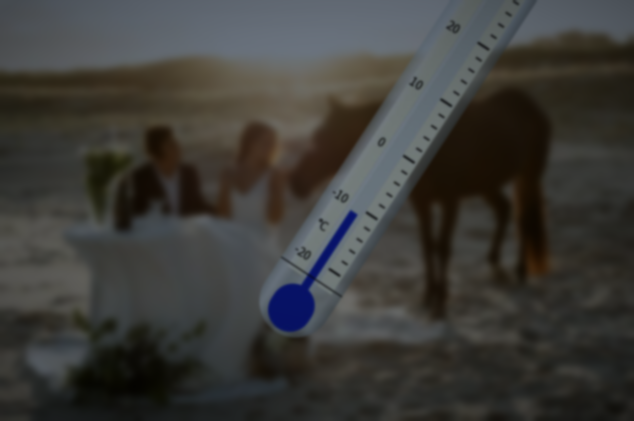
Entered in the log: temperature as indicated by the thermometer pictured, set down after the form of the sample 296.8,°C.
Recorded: -11,°C
